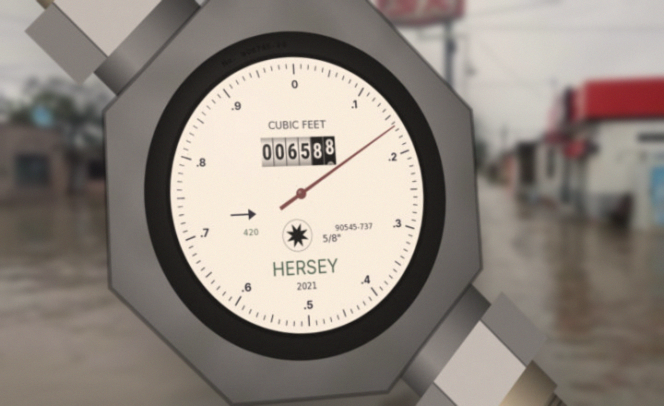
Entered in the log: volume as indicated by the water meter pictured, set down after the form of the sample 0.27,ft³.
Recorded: 6588.16,ft³
